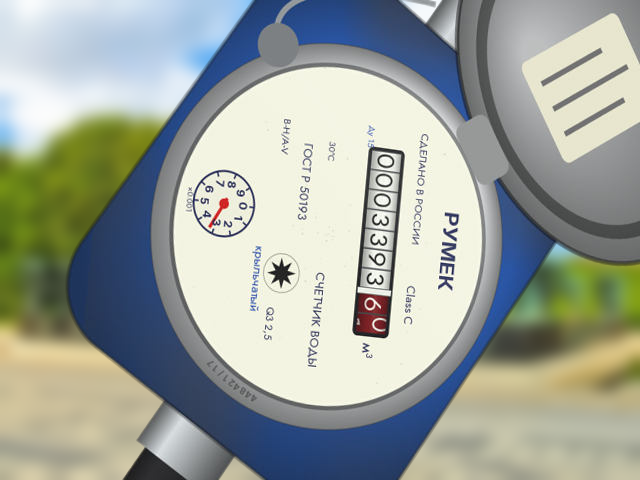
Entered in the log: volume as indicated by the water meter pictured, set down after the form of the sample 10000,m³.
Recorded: 3393.603,m³
